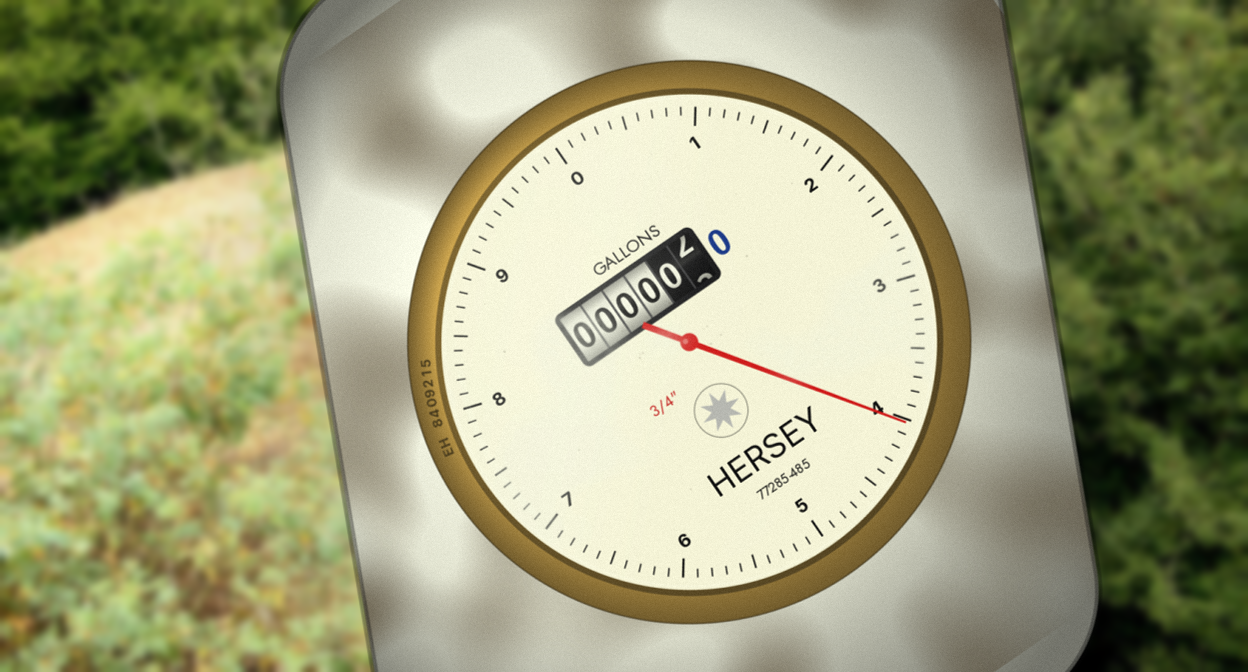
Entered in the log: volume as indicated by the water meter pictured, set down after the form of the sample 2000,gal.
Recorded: 24.0,gal
